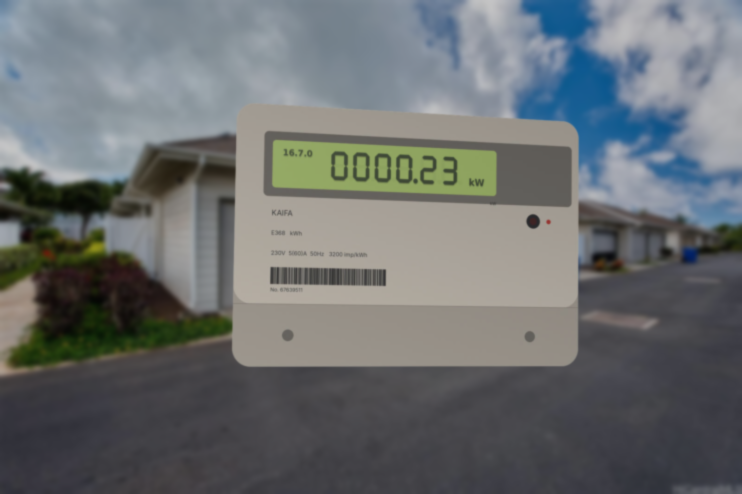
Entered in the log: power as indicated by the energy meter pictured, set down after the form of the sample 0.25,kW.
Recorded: 0.23,kW
